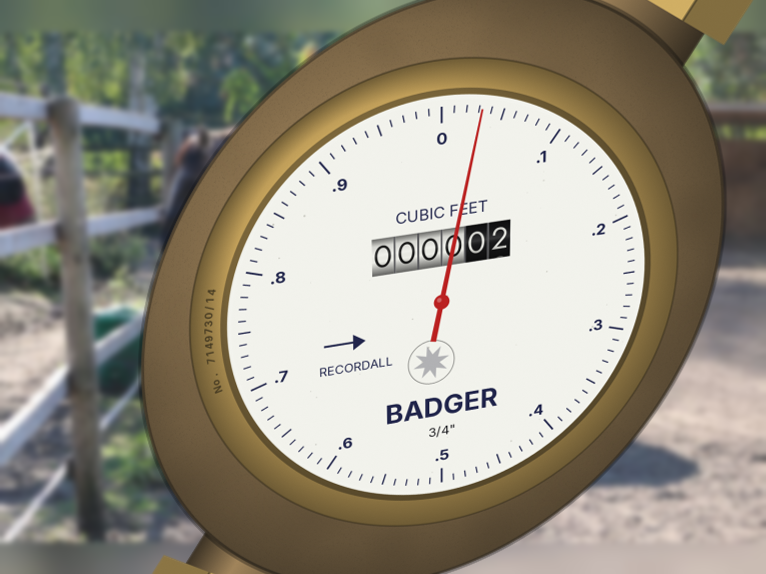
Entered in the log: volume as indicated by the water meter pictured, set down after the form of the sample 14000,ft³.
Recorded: 2.03,ft³
